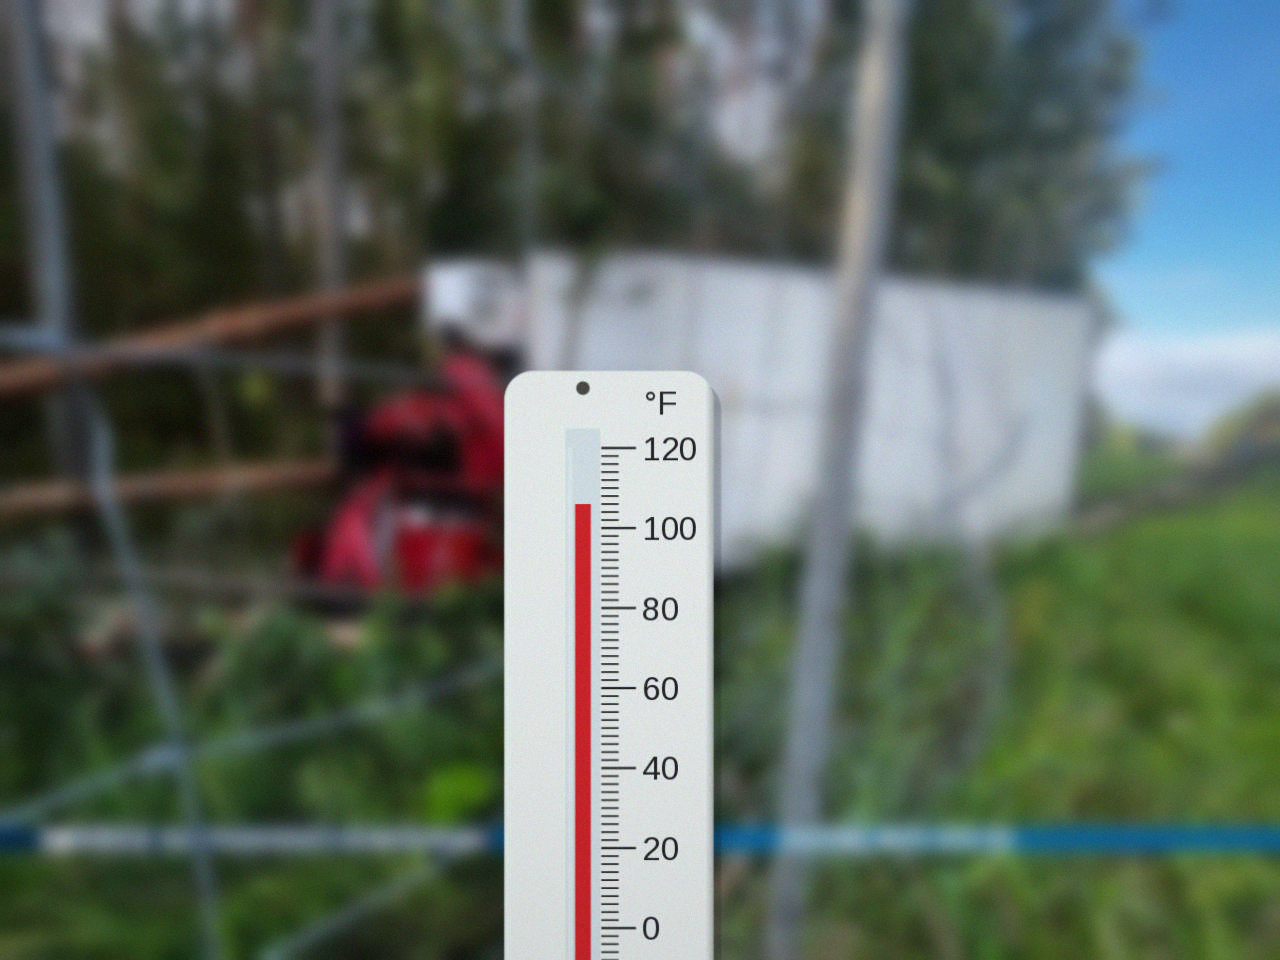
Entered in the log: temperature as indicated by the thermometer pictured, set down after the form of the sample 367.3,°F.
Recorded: 106,°F
